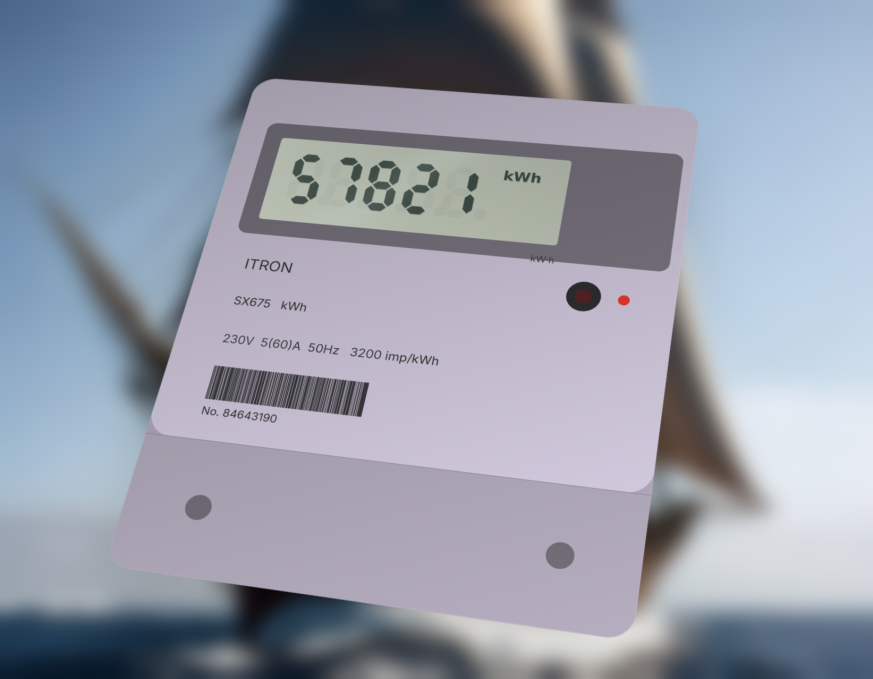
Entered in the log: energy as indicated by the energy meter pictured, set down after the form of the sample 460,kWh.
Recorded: 57821,kWh
